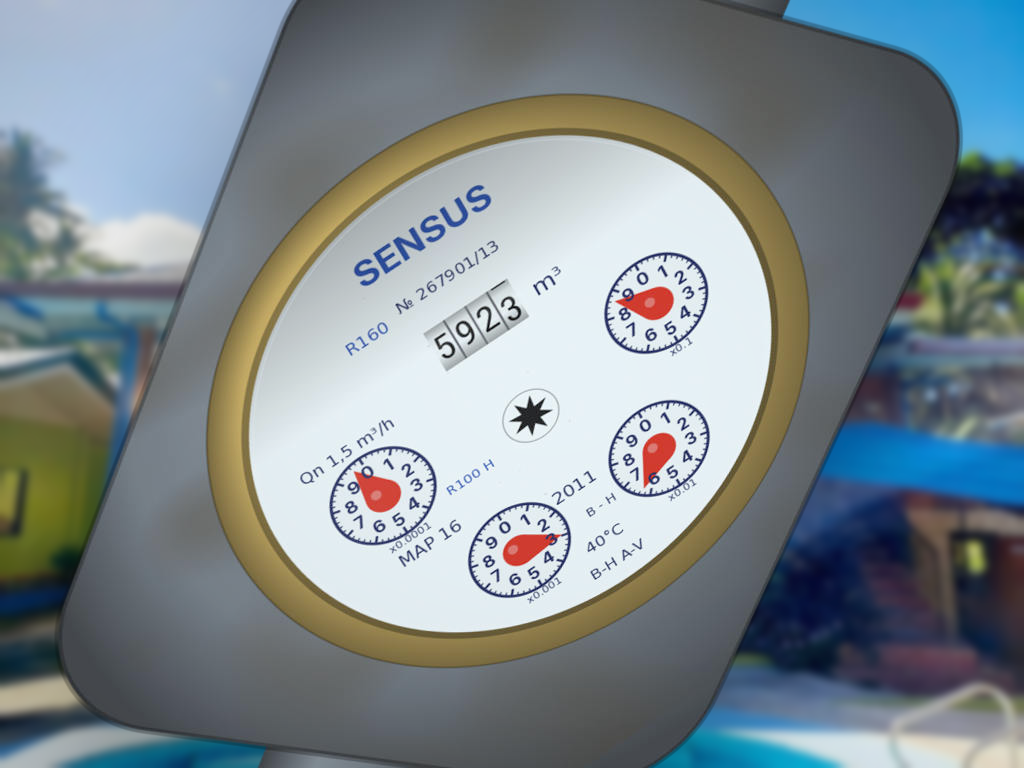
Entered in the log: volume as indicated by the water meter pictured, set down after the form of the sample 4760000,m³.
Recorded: 5922.8629,m³
